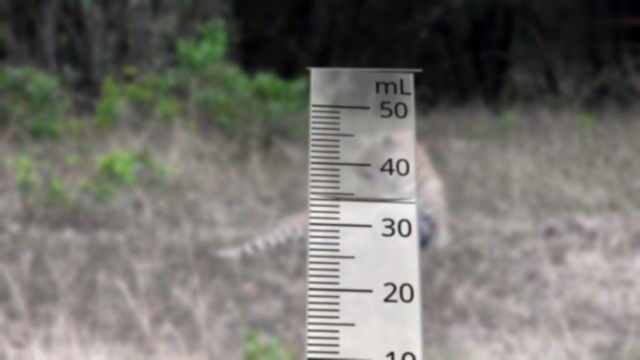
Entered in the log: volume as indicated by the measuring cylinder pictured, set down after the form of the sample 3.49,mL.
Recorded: 34,mL
